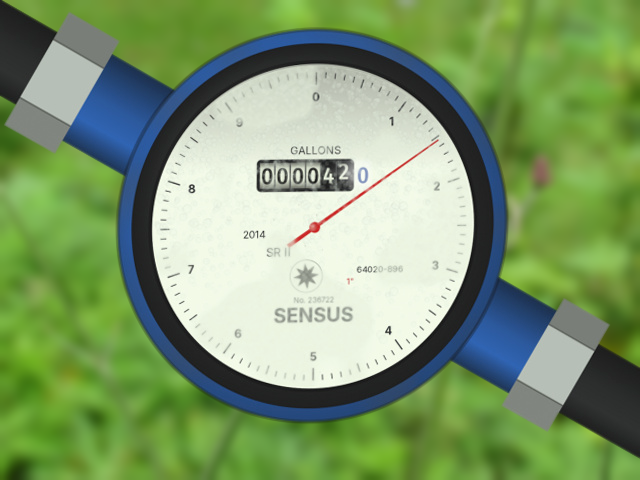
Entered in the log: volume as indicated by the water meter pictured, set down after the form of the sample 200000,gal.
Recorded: 421.5,gal
